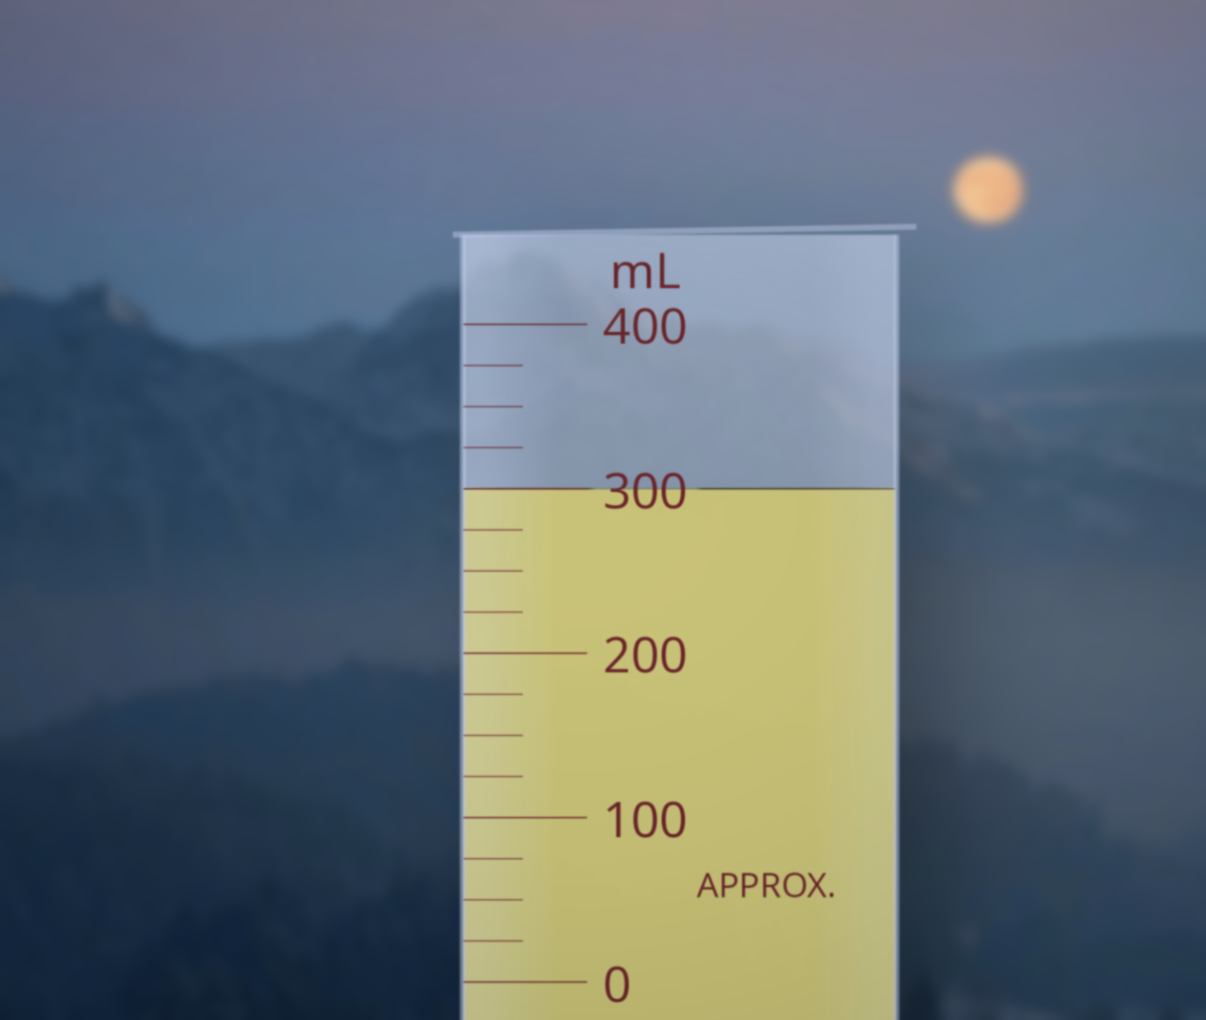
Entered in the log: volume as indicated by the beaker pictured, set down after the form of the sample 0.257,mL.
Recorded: 300,mL
